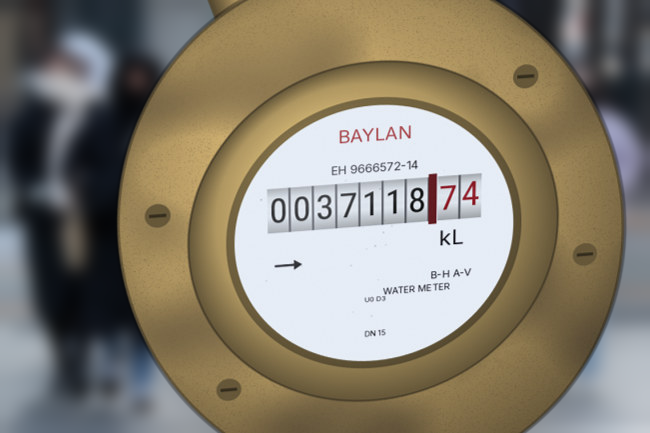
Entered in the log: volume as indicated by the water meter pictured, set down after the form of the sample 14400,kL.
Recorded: 37118.74,kL
